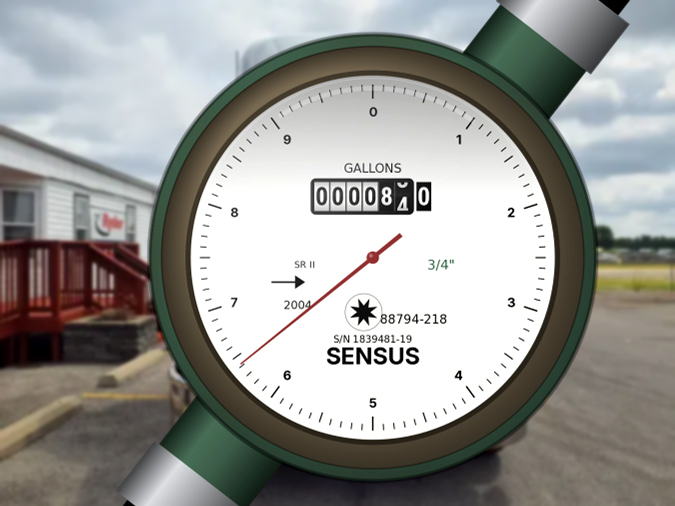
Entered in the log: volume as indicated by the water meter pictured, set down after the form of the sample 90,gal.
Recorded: 836.4,gal
